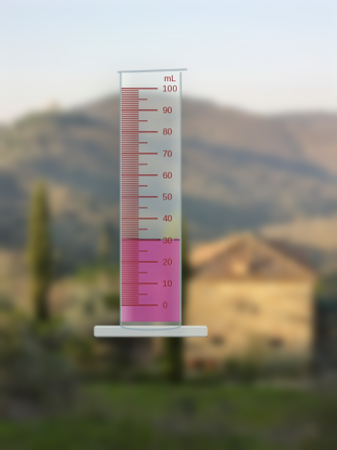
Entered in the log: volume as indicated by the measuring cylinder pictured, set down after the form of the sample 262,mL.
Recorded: 30,mL
